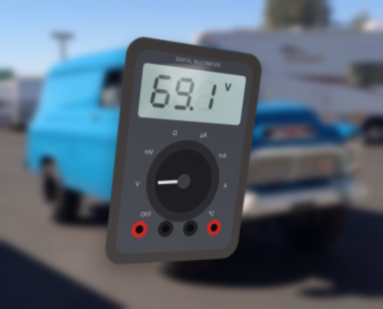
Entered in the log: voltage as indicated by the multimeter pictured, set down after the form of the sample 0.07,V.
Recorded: 69.1,V
